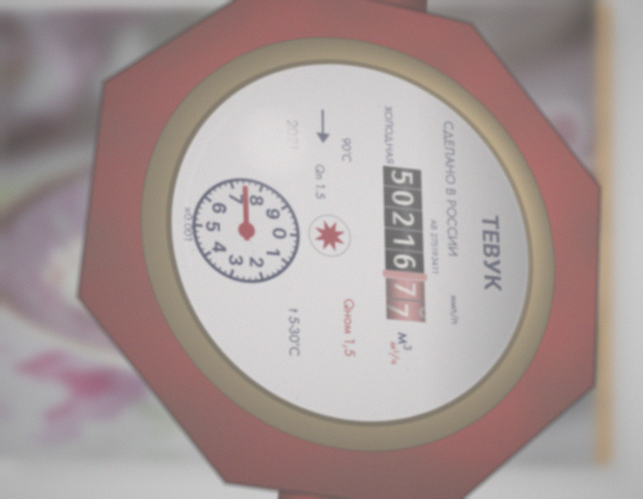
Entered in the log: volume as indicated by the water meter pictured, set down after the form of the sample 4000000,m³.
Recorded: 50216.767,m³
